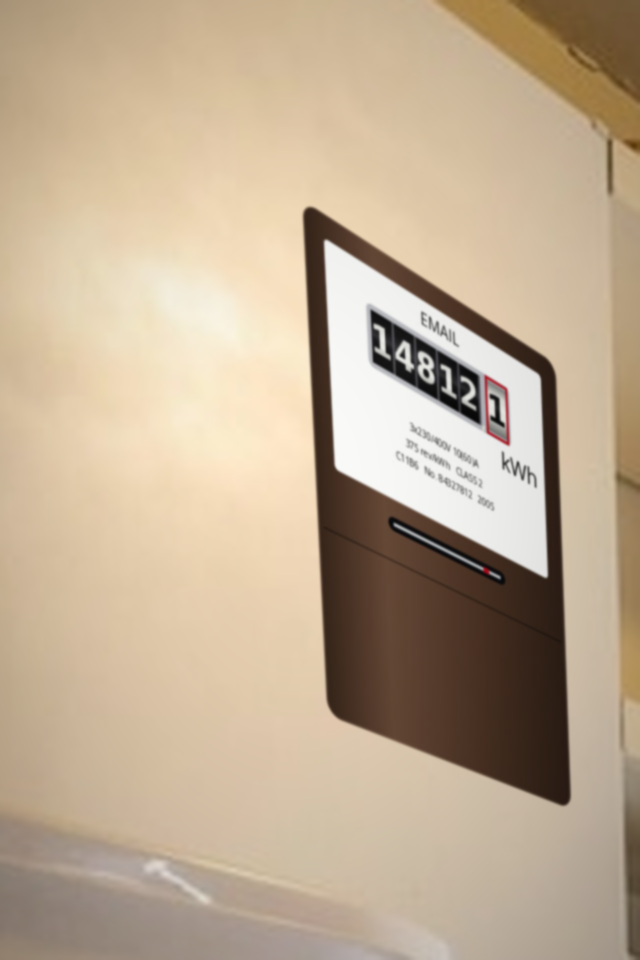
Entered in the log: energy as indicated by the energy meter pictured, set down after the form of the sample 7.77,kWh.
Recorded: 14812.1,kWh
